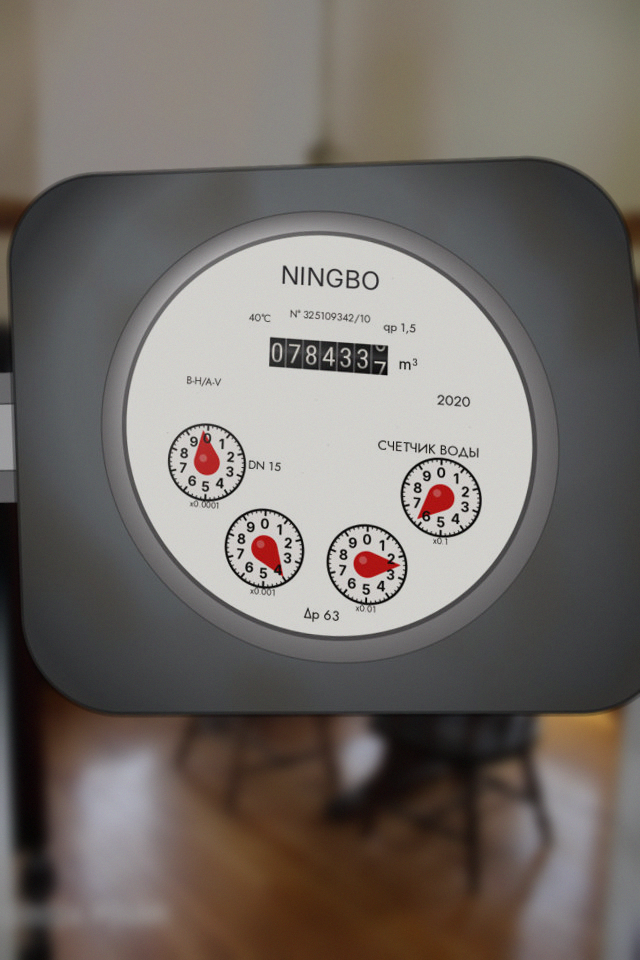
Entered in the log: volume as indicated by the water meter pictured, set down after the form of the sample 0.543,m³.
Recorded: 784336.6239,m³
